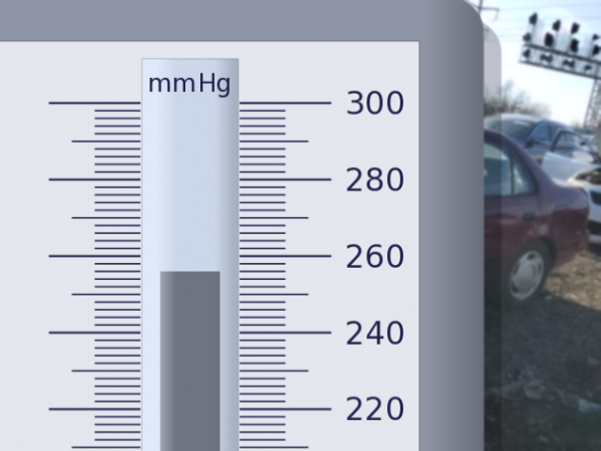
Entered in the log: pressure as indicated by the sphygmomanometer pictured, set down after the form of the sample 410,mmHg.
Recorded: 256,mmHg
